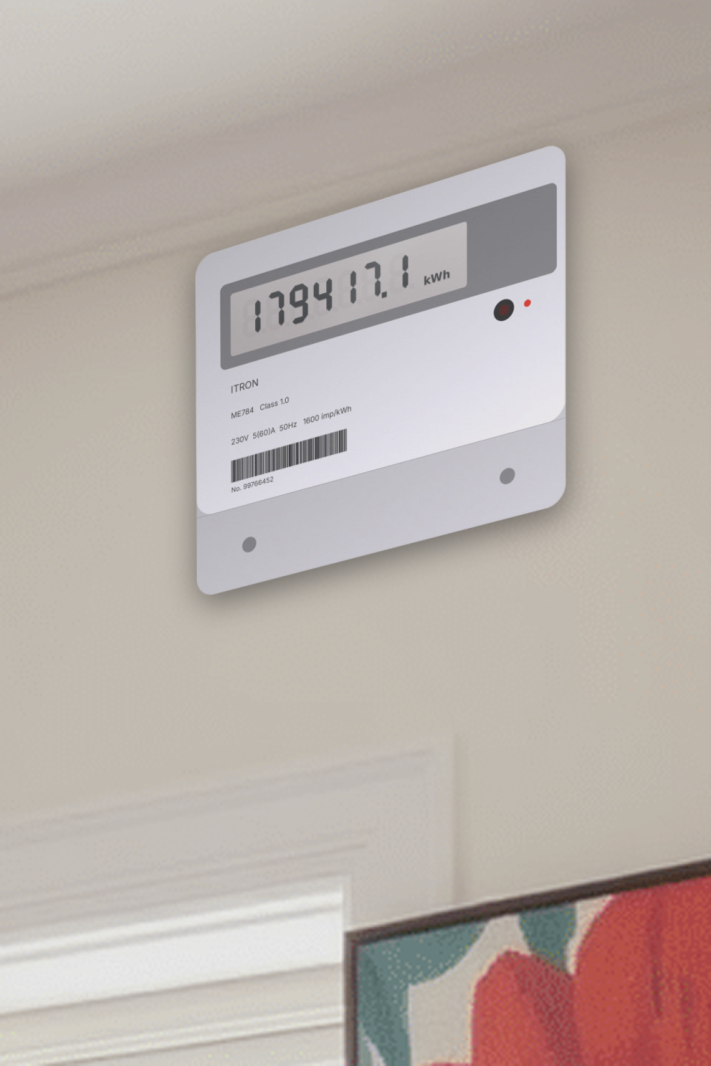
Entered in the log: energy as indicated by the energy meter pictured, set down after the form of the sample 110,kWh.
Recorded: 179417.1,kWh
